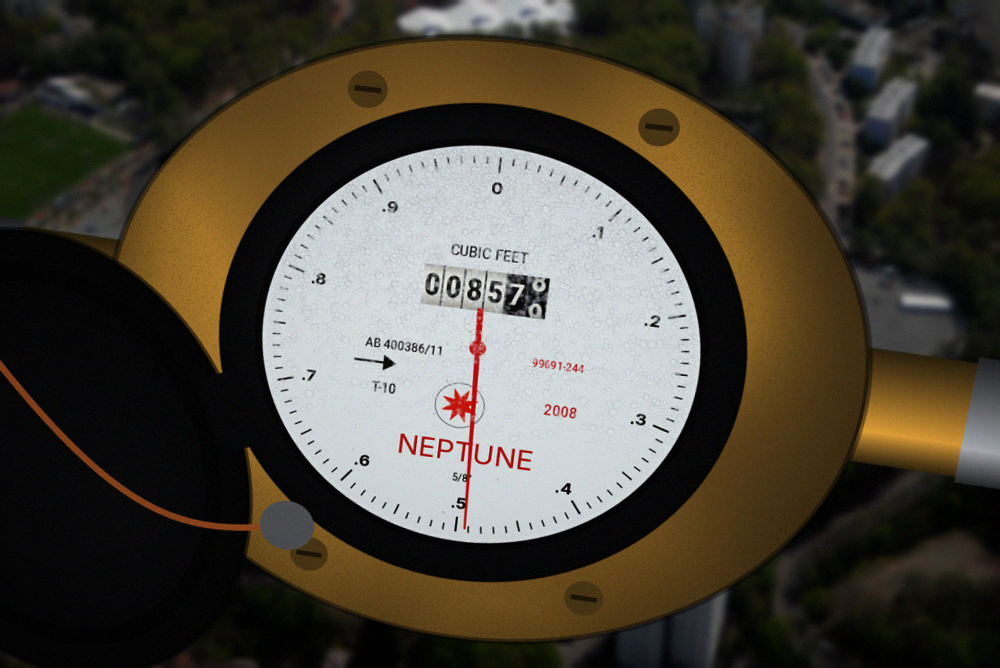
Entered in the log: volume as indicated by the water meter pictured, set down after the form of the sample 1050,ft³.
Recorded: 8578.49,ft³
